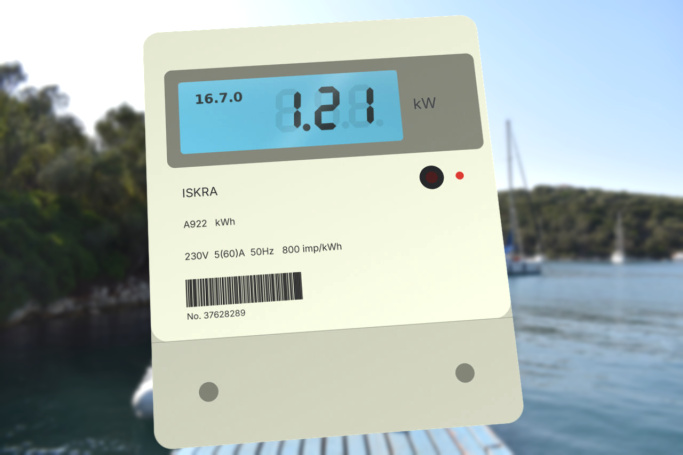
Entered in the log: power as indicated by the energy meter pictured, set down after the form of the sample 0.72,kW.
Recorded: 1.21,kW
